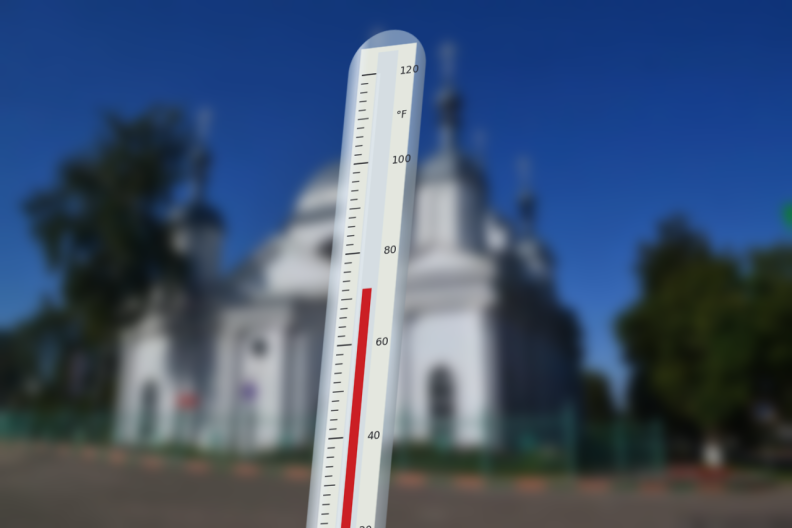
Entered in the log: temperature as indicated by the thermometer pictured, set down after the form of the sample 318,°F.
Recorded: 72,°F
